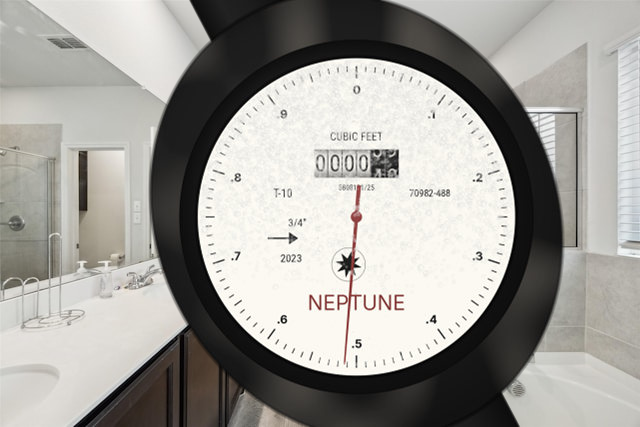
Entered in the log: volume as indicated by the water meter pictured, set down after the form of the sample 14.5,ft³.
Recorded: 39.51,ft³
